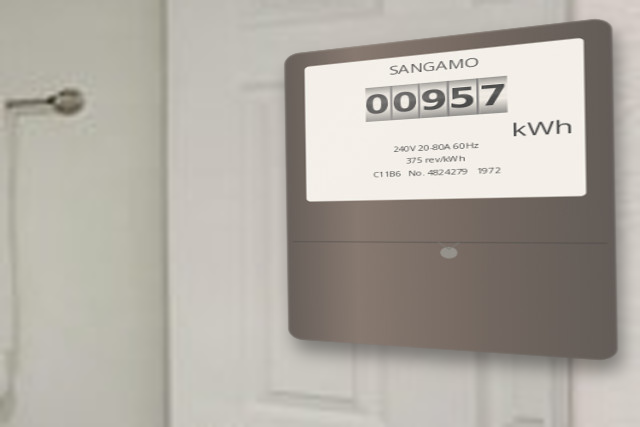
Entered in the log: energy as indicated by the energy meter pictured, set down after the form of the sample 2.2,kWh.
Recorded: 957,kWh
